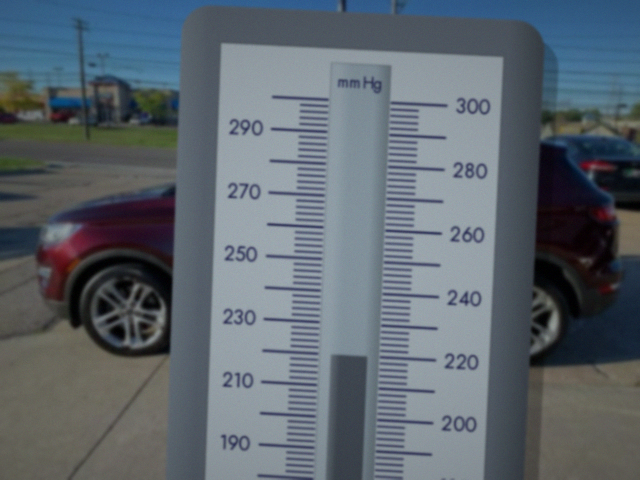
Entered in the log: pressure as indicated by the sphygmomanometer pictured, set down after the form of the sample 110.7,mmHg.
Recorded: 220,mmHg
